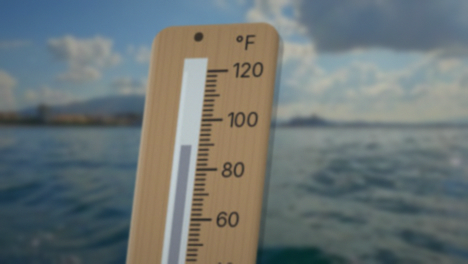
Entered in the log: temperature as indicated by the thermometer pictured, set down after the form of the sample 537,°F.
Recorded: 90,°F
